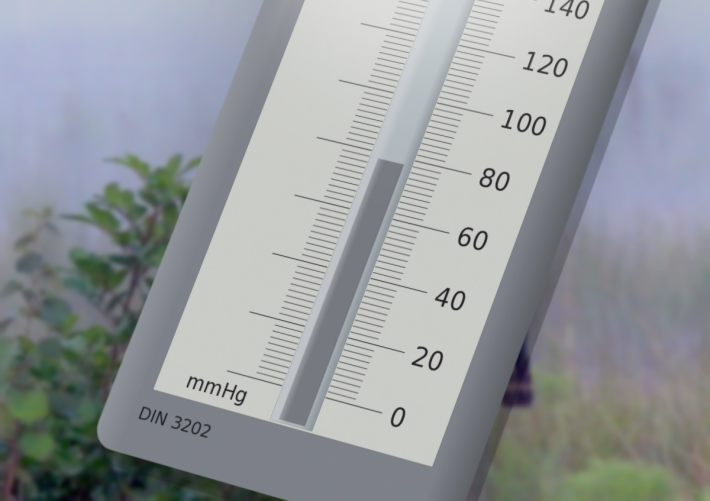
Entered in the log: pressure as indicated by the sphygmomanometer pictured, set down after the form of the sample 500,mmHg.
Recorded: 78,mmHg
